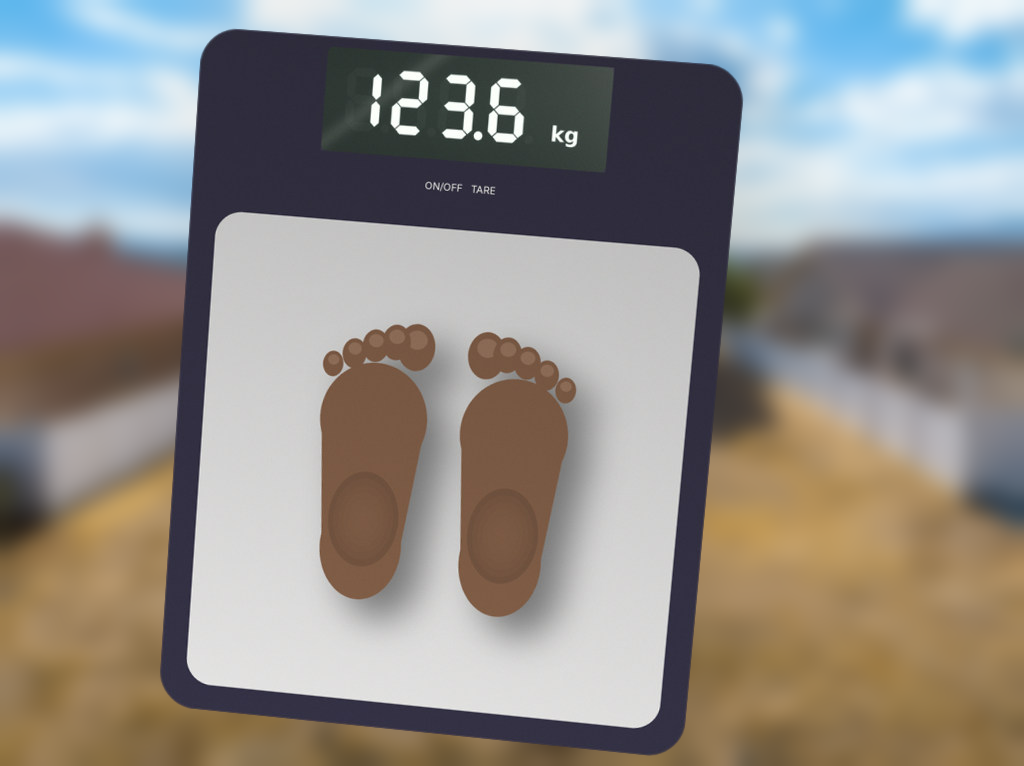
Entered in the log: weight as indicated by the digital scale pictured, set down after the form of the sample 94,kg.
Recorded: 123.6,kg
